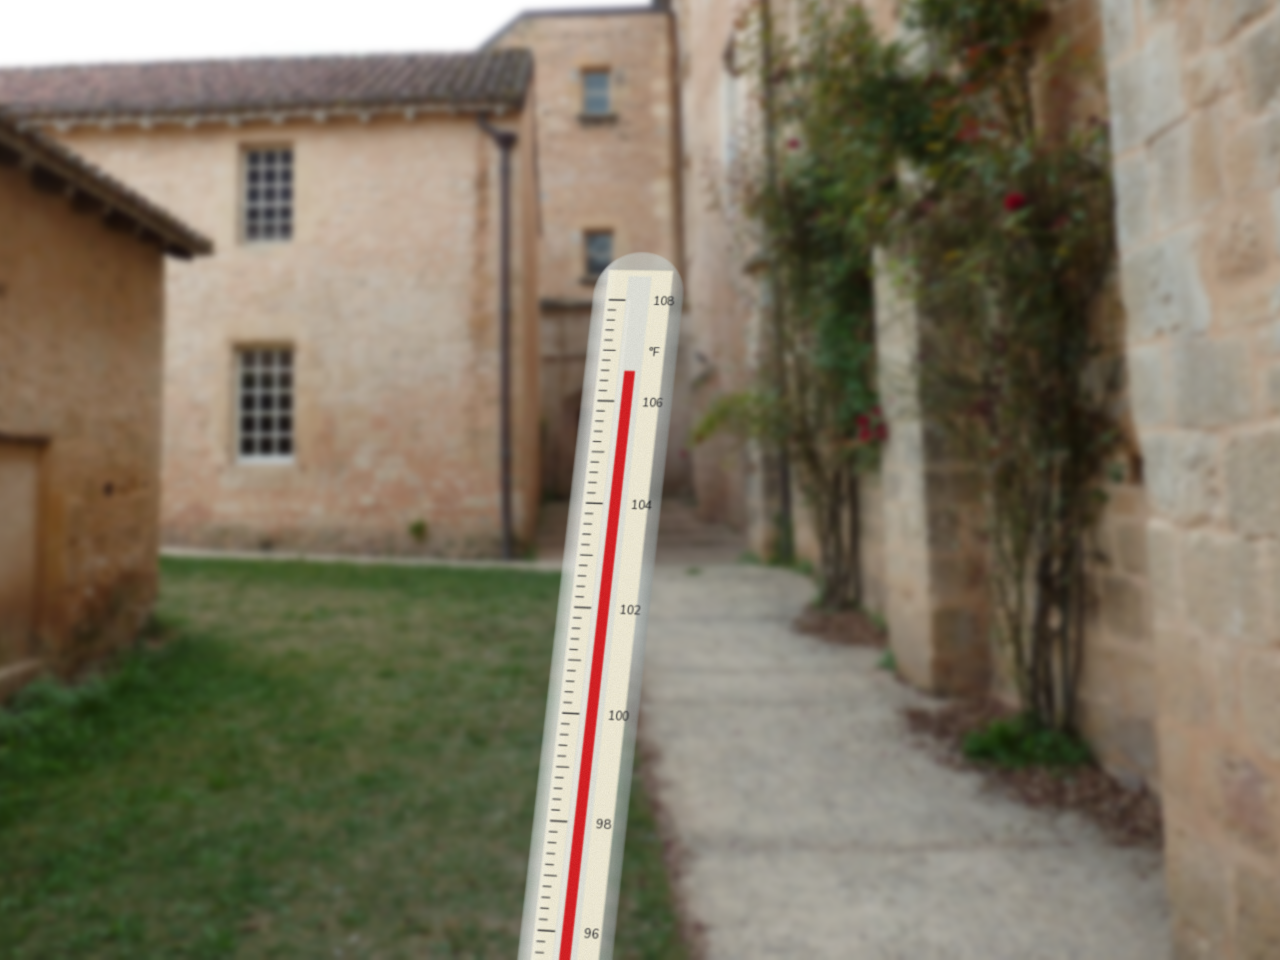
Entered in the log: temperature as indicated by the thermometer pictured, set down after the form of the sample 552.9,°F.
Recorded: 106.6,°F
